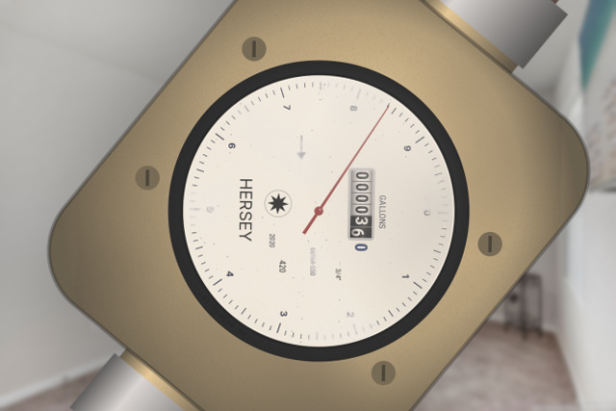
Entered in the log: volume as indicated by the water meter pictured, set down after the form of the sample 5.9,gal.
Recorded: 358.4,gal
